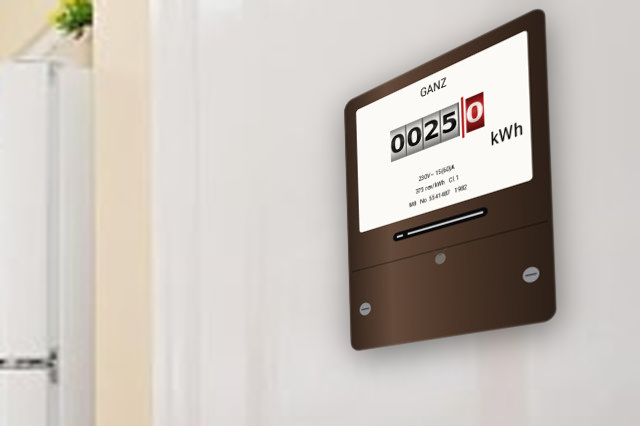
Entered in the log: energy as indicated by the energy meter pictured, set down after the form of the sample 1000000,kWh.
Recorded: 25.0,kWh
